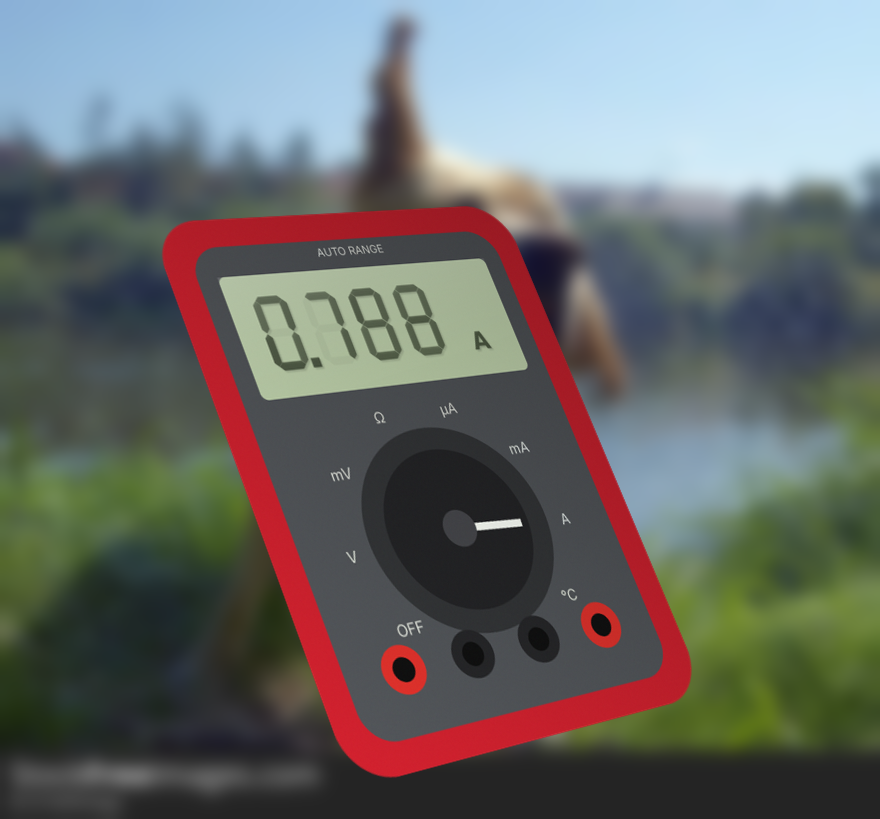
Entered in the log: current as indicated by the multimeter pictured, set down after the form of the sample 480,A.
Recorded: 0.788,A
